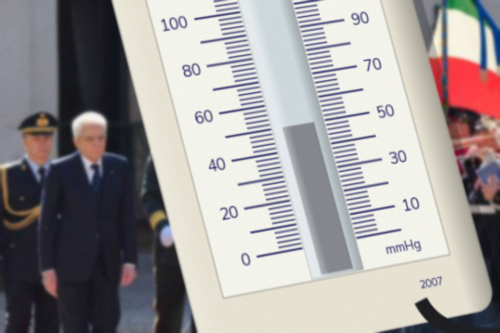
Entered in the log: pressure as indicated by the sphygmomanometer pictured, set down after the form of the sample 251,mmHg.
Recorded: 50,mmHg
